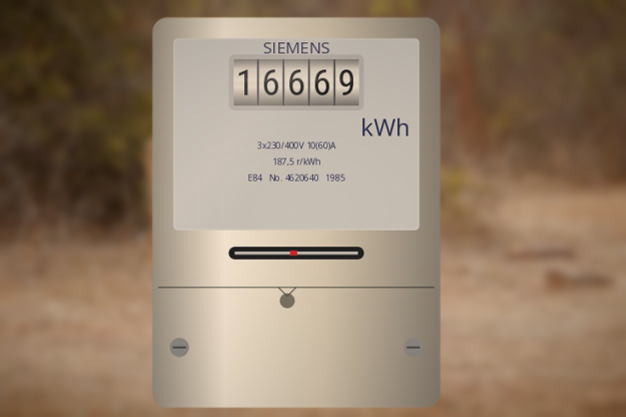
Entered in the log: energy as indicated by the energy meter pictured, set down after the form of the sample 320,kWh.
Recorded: 16669,kWh
